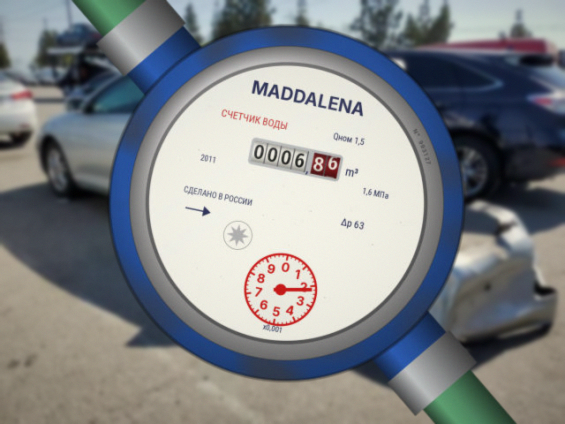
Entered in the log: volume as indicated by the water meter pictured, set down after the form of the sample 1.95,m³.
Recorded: 6.862,m³
